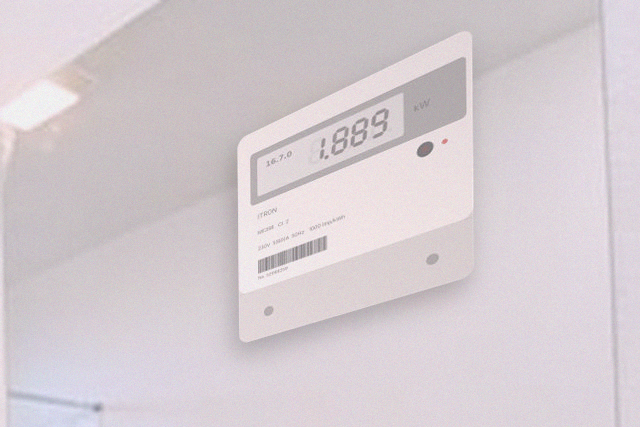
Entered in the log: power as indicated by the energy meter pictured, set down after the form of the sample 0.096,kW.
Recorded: 1.889,kW
